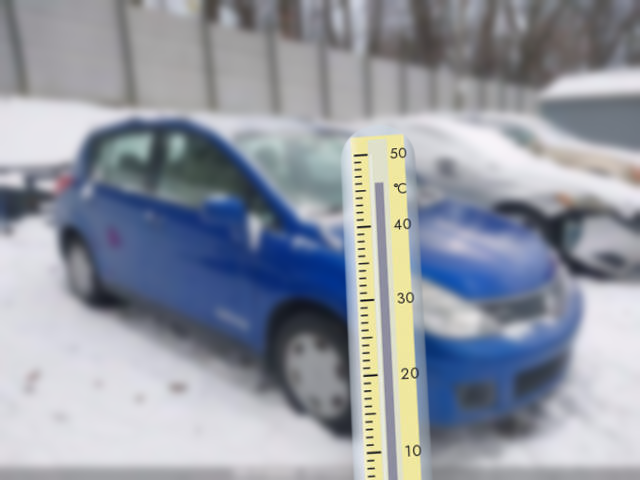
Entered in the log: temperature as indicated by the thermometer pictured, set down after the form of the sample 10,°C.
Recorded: 46,°C
